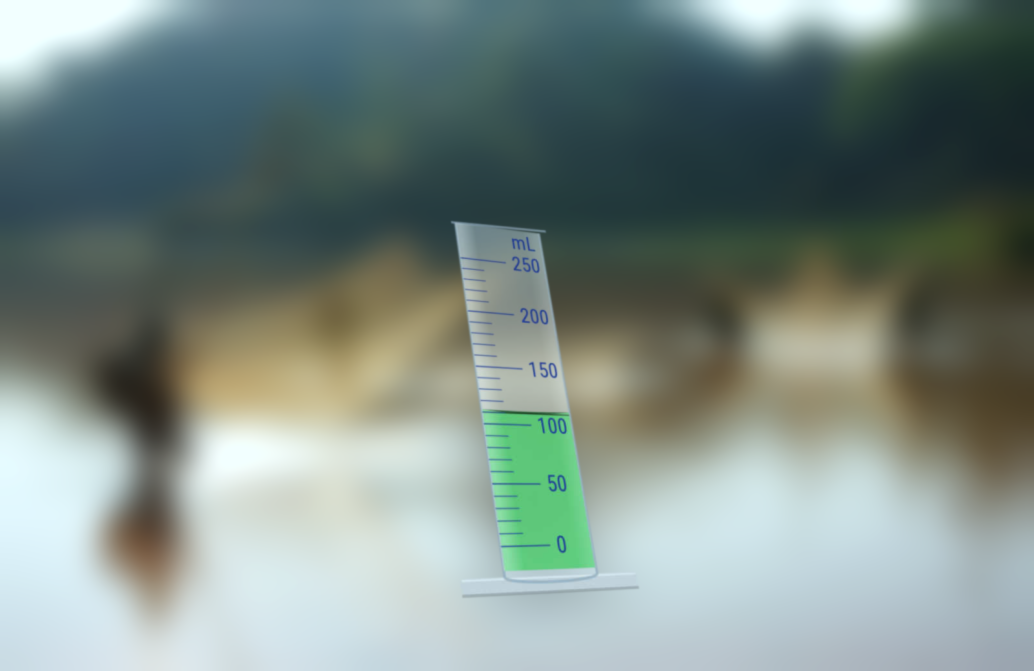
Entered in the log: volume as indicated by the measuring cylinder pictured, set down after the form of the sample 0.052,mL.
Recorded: 110,mL
